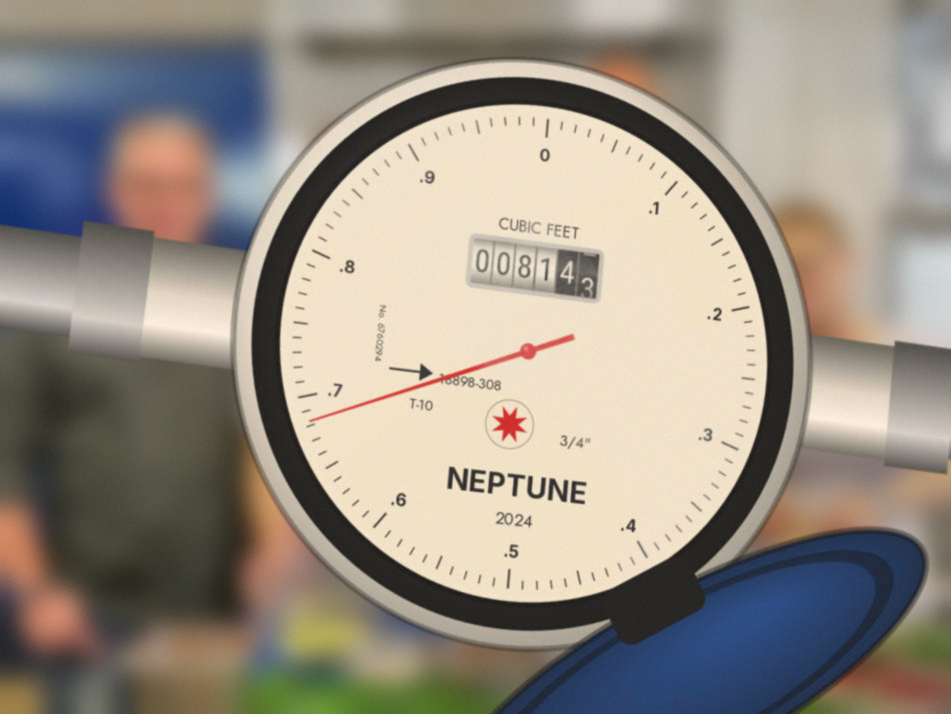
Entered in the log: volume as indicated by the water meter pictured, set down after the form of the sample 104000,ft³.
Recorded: 8142.68,ft³
